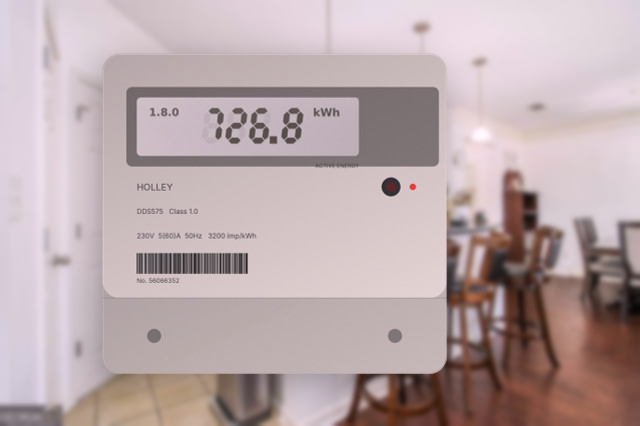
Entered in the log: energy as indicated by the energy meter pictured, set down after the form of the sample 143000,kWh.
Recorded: 726.8,kWh
